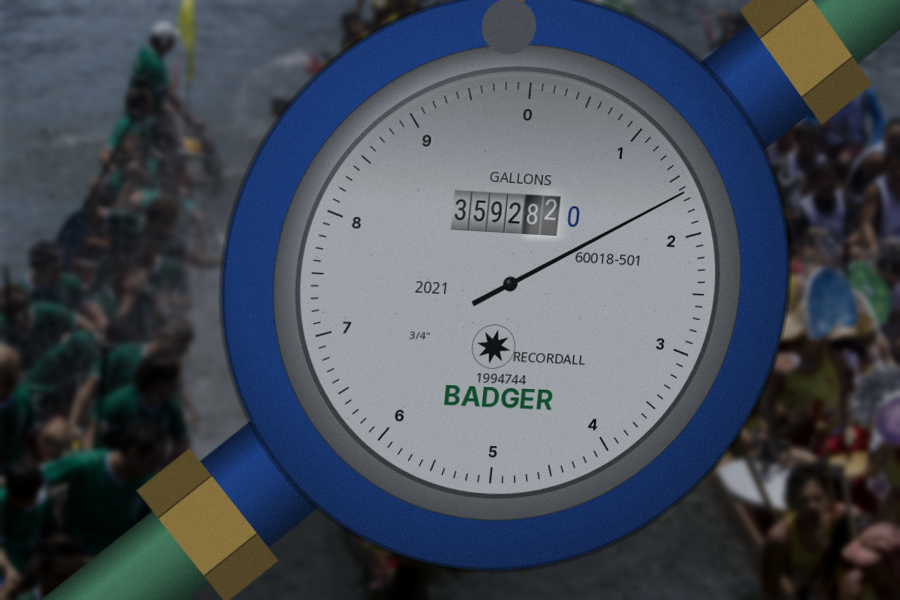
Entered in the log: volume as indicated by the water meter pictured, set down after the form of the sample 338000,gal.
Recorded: 3592821.6,gal
